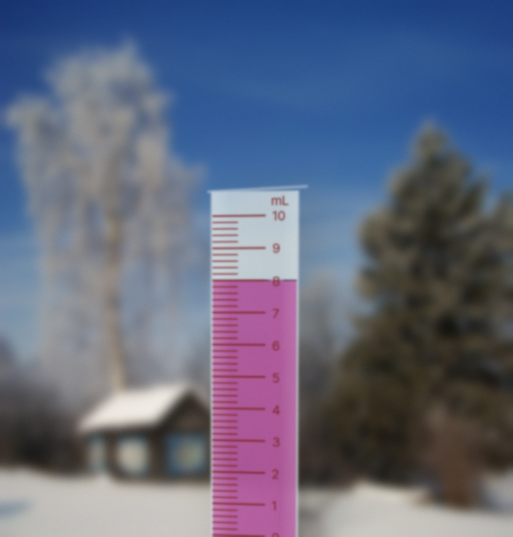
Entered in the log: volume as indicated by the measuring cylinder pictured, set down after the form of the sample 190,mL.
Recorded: 8,mL
